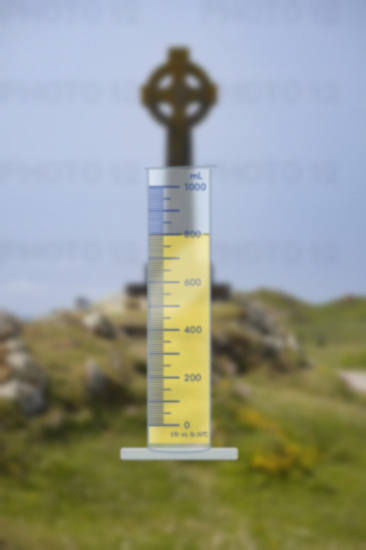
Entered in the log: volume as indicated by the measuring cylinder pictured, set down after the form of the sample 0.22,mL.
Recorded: 800,mL
